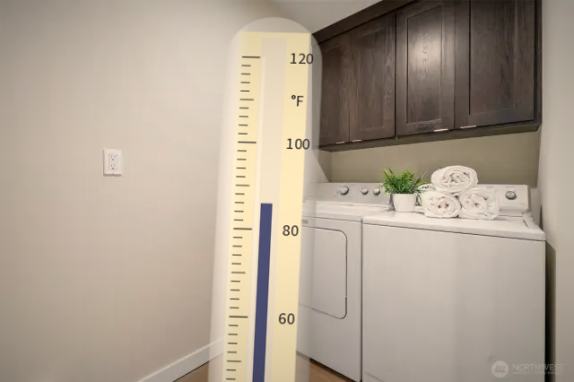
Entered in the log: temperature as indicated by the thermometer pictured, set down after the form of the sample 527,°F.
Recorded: 86,°F
